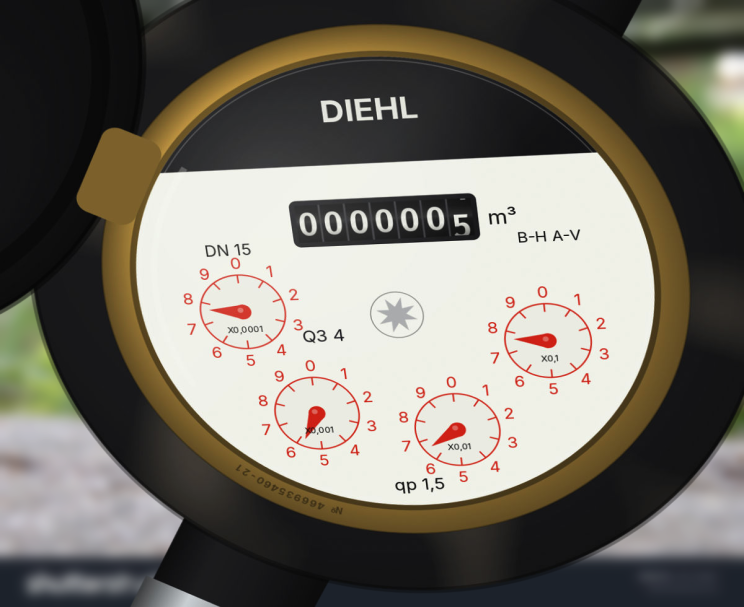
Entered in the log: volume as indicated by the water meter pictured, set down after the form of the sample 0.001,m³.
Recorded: 4.7657,m³
